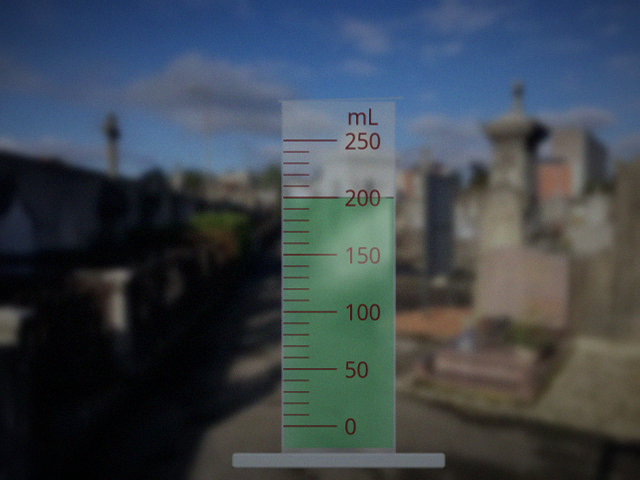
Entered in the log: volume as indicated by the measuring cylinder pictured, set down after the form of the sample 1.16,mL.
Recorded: 200,mL
